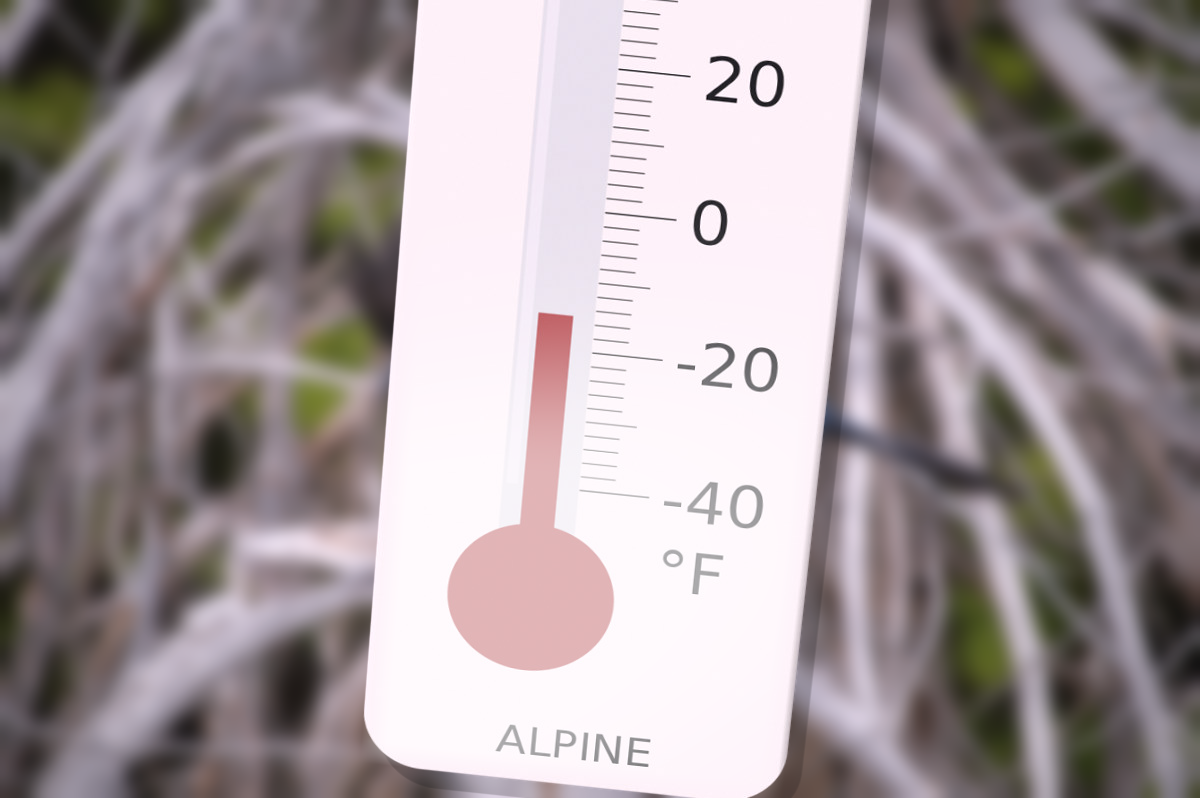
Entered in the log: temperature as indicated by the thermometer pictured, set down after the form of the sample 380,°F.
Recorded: -15,°F
